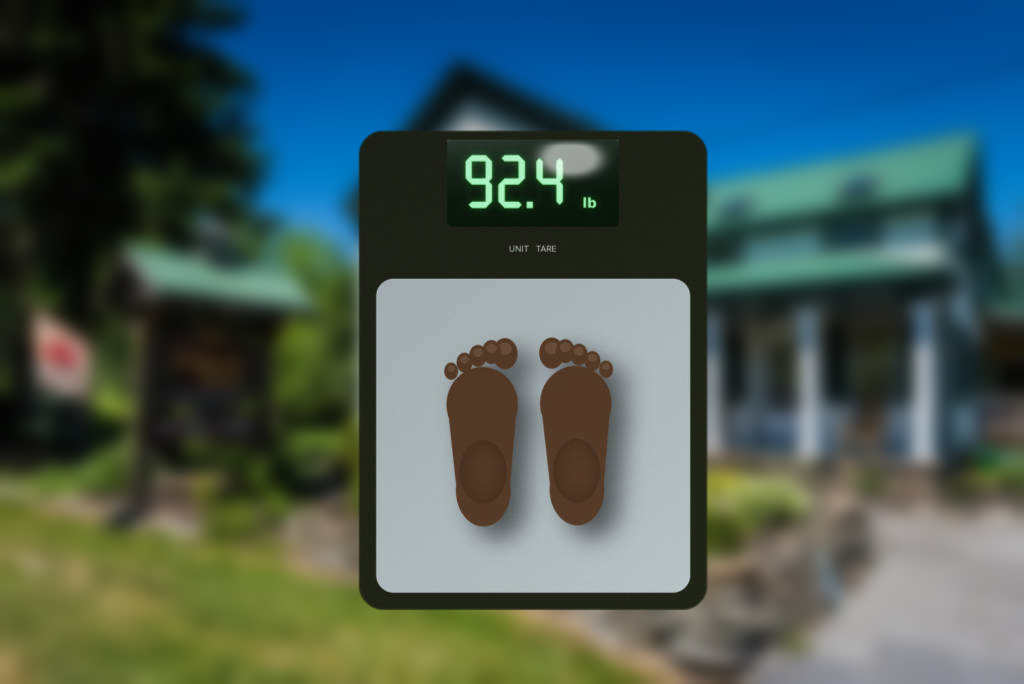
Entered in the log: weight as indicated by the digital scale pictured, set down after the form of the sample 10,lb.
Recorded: 92.4,lb
